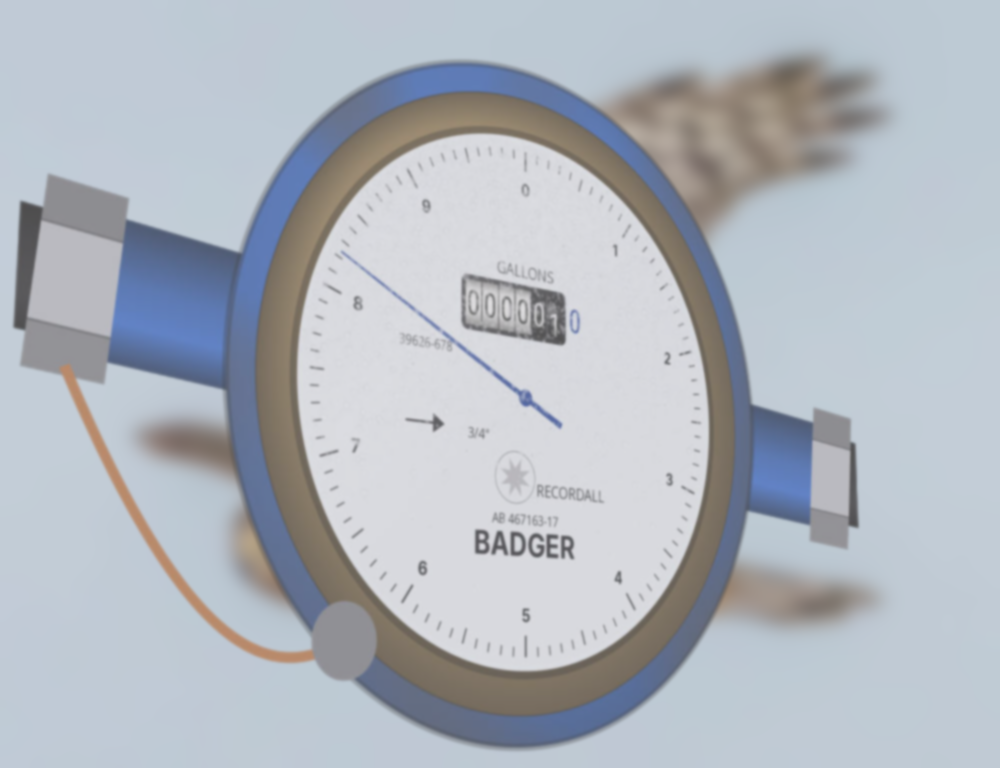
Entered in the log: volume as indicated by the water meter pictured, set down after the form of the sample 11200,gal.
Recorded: 8.2,gal
